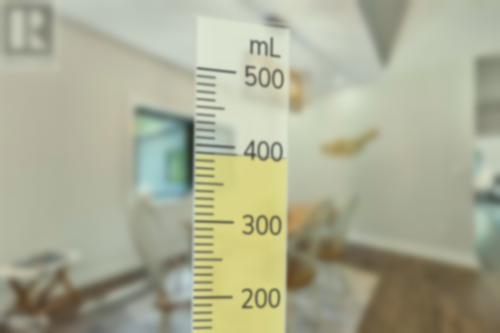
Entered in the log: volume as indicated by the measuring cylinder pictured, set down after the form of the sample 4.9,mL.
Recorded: 390,mL
